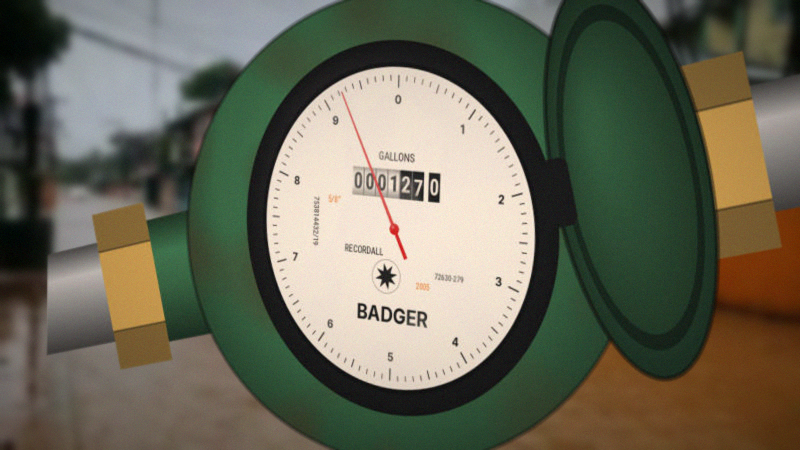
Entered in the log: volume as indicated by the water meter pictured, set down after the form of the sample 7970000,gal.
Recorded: 1269.2,gal
